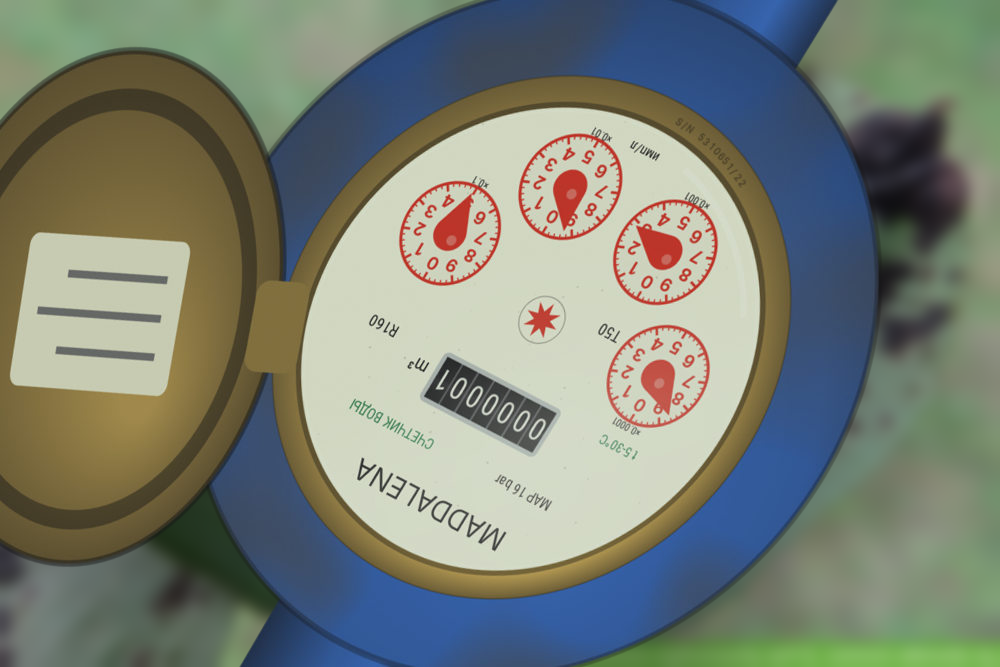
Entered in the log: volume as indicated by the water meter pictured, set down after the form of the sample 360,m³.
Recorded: 1.4928,m³
